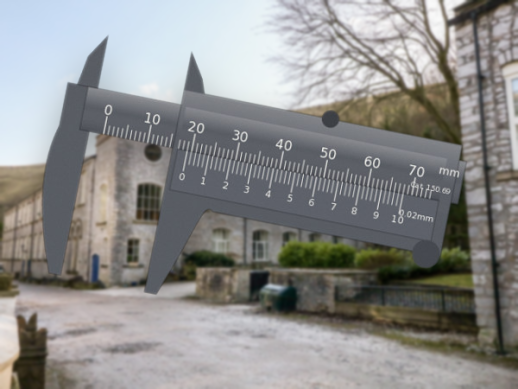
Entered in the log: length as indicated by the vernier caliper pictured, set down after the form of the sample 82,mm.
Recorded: 19.0,mm
